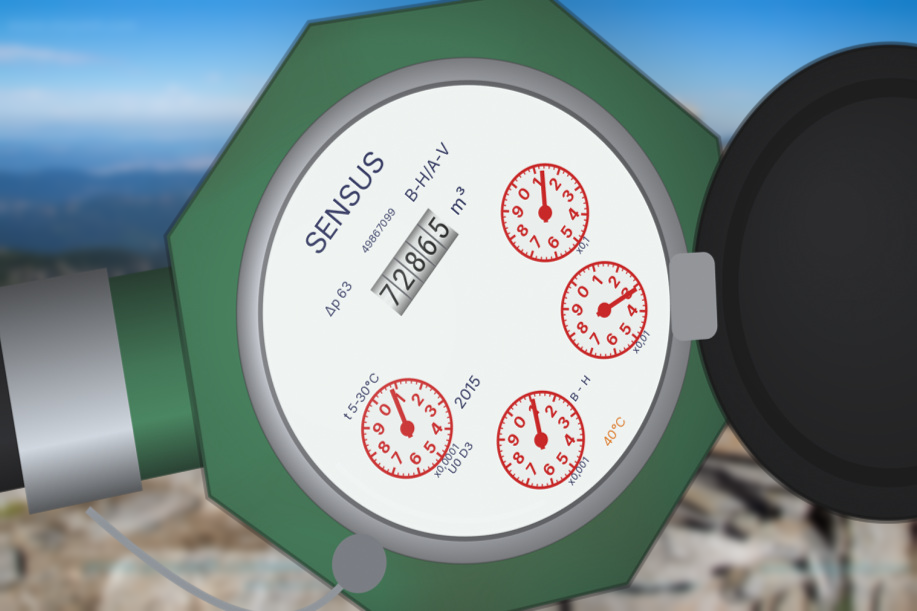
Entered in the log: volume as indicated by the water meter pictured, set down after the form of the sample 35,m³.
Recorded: 72865.1310,m³
